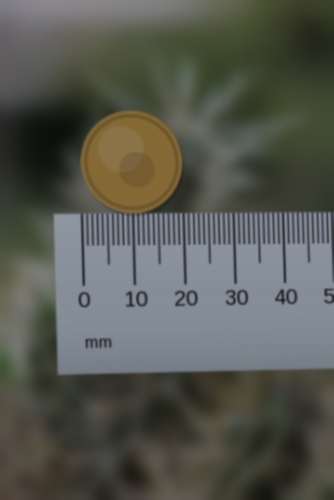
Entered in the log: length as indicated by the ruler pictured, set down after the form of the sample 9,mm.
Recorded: 20,mm
